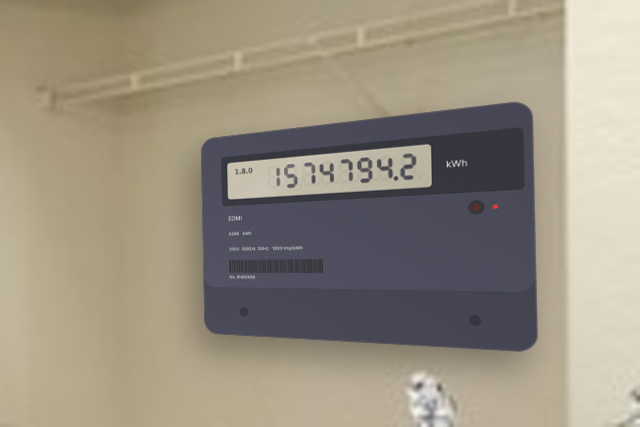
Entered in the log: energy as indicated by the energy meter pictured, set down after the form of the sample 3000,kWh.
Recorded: 1574794.2,kWh
